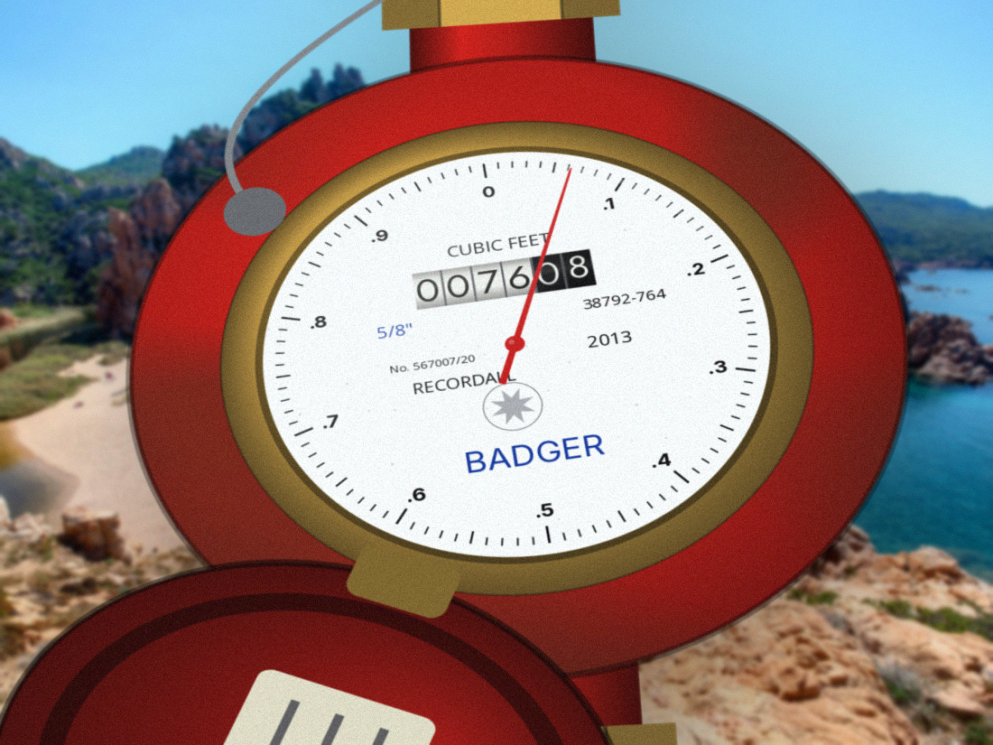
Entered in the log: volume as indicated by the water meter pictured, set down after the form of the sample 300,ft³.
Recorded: 7608.06,ft³
